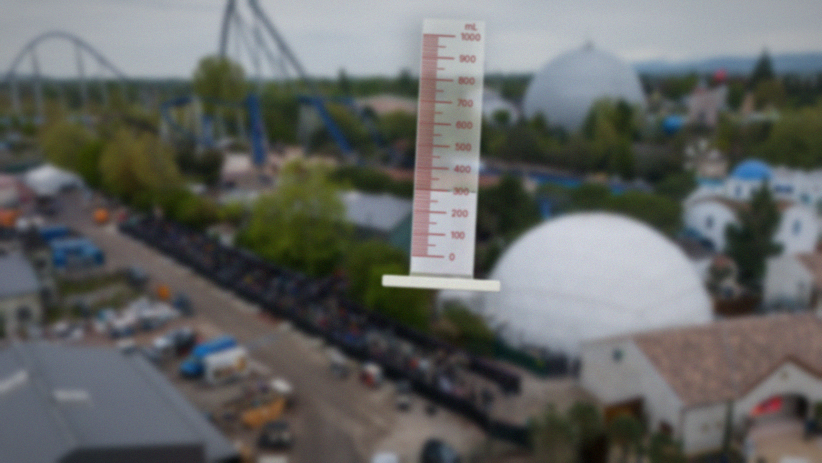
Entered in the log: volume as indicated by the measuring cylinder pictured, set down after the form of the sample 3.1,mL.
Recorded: 300,mL
